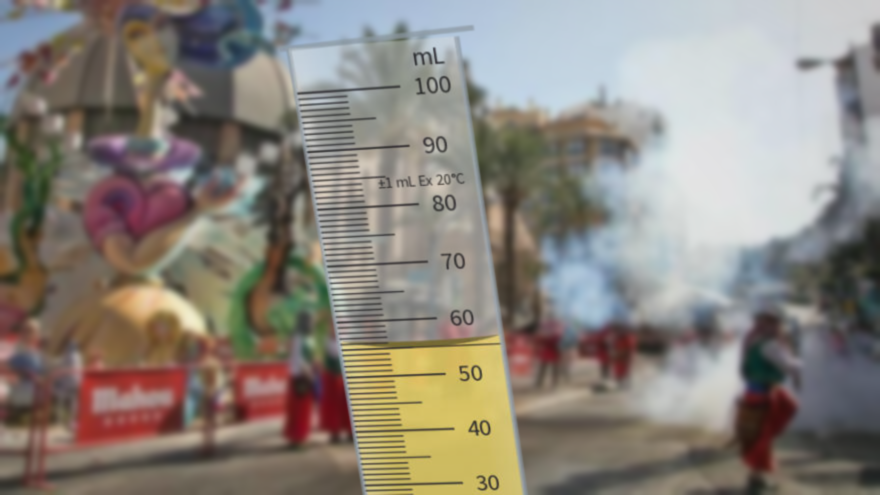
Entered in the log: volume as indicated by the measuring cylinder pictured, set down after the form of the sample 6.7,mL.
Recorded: 55,mL
